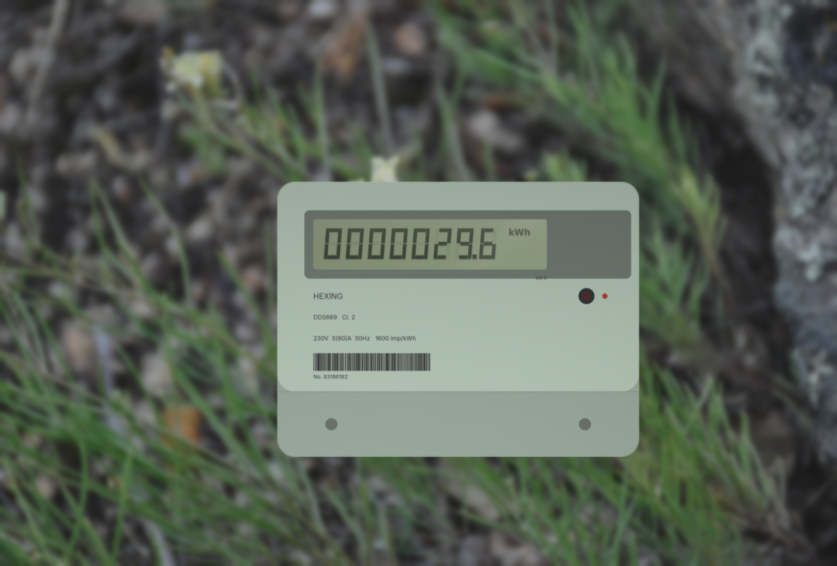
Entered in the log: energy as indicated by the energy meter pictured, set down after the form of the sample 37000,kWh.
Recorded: 29.6,kWh
